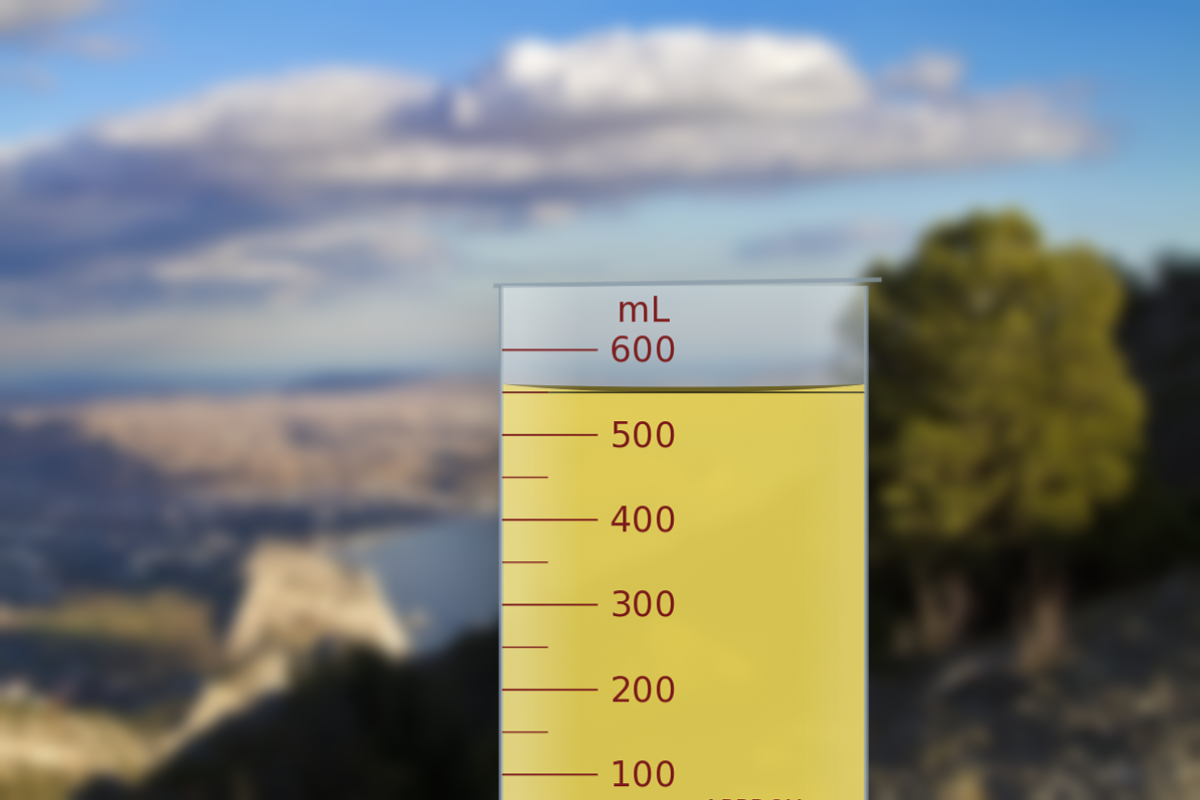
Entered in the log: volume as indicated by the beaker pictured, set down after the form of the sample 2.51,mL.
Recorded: 550,mL
